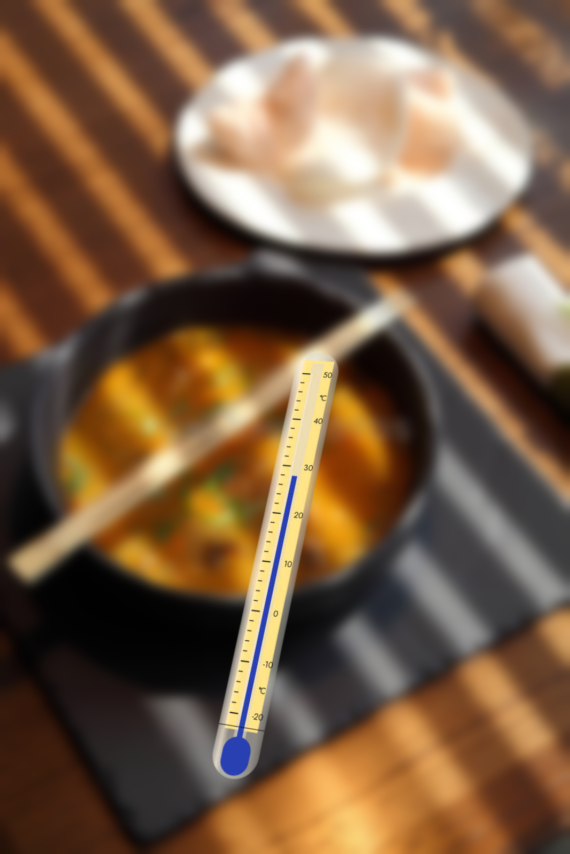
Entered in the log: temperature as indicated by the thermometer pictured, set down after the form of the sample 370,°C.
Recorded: 28,°C
